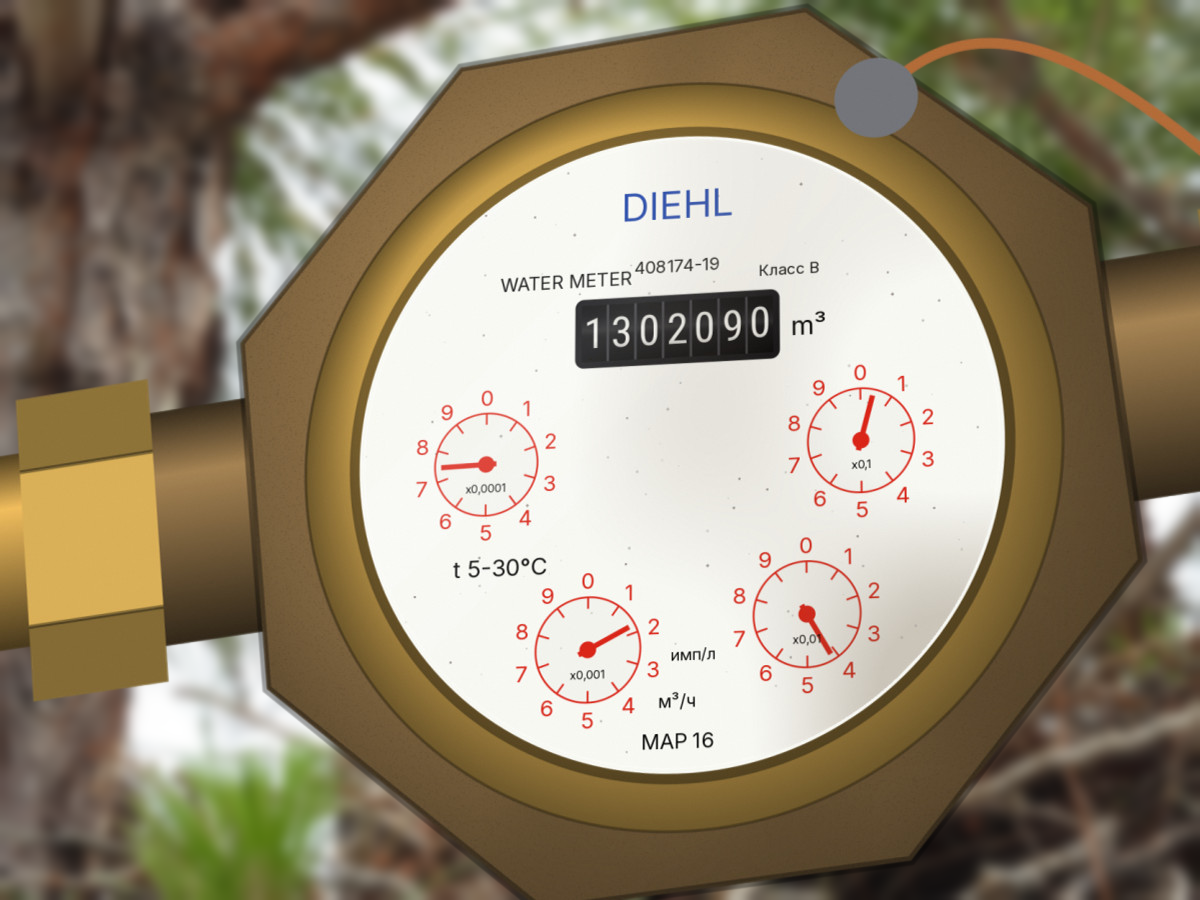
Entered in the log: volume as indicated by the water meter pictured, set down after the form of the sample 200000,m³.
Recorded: 1302090.0417,m³
